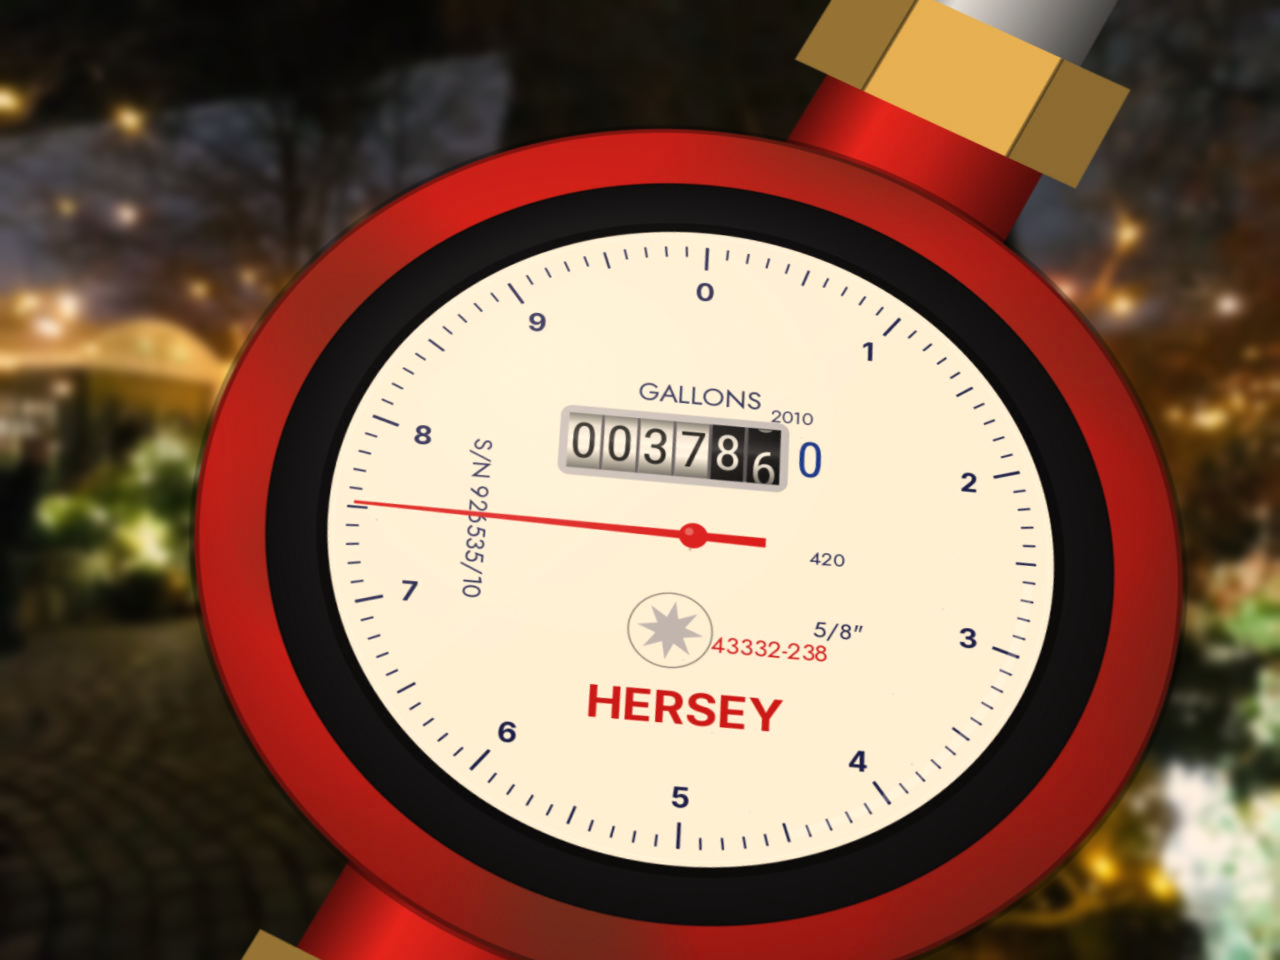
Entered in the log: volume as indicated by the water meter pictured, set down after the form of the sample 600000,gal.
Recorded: 37857.5,gal
